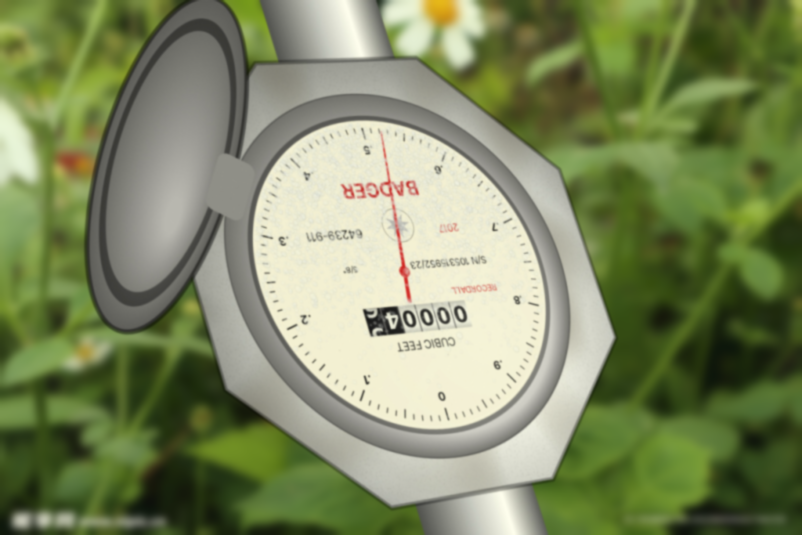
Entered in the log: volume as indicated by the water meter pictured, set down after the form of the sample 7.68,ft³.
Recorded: 45.52,ft³
